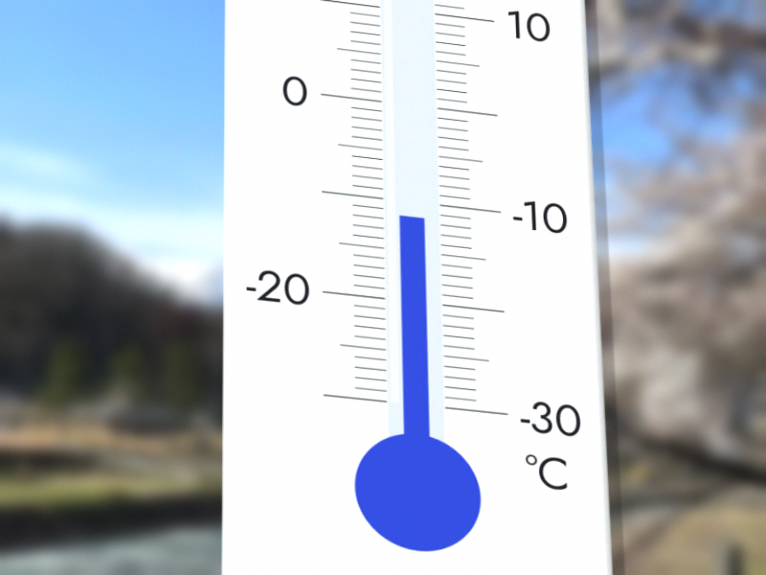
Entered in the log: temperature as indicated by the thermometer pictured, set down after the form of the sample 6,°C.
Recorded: -11.5,°C
